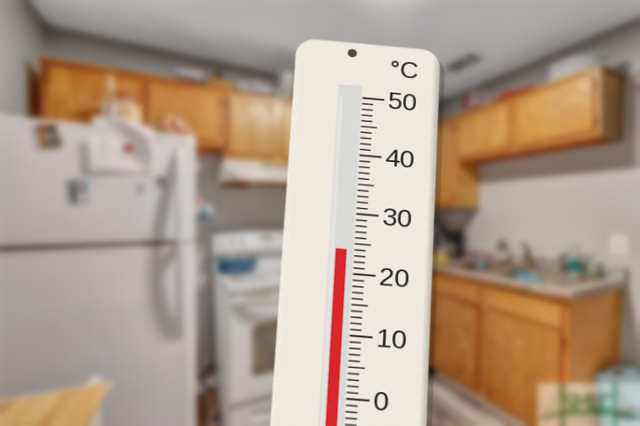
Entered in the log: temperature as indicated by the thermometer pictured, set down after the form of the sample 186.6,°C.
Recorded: 24,°C
